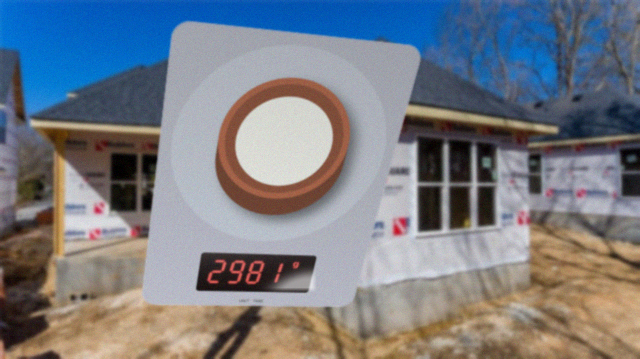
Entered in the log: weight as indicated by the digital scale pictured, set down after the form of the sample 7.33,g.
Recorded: 2981,g
